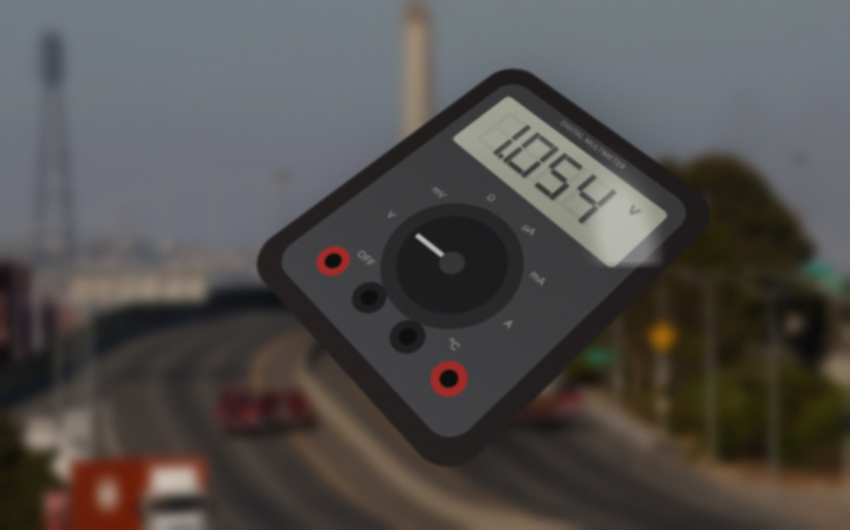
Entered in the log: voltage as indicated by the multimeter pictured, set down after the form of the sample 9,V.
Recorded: 1.054,V
